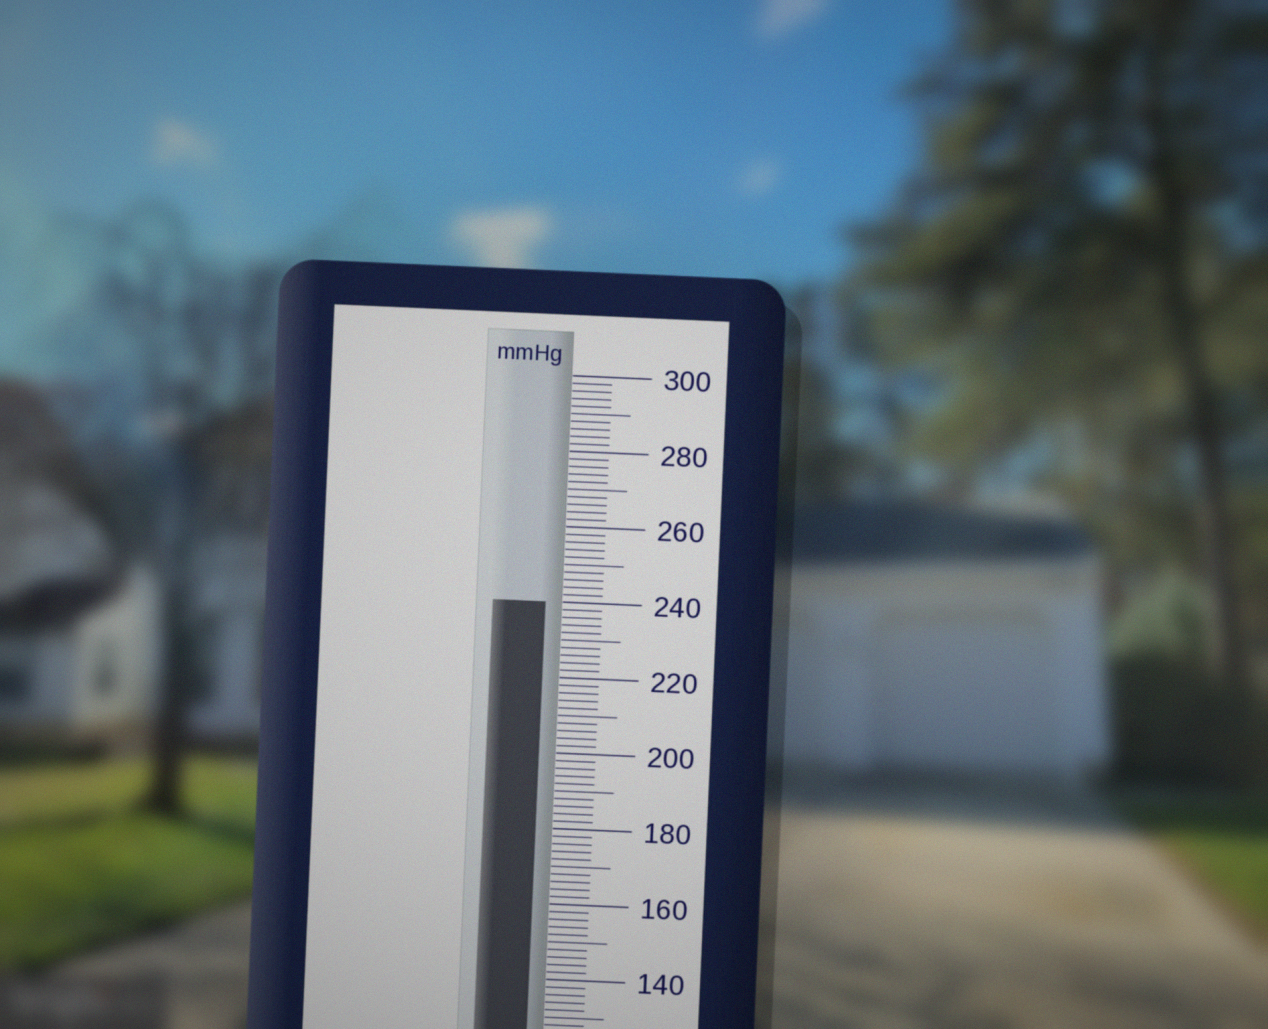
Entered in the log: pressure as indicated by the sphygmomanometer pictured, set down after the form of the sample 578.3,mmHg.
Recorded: 240,mmHg
